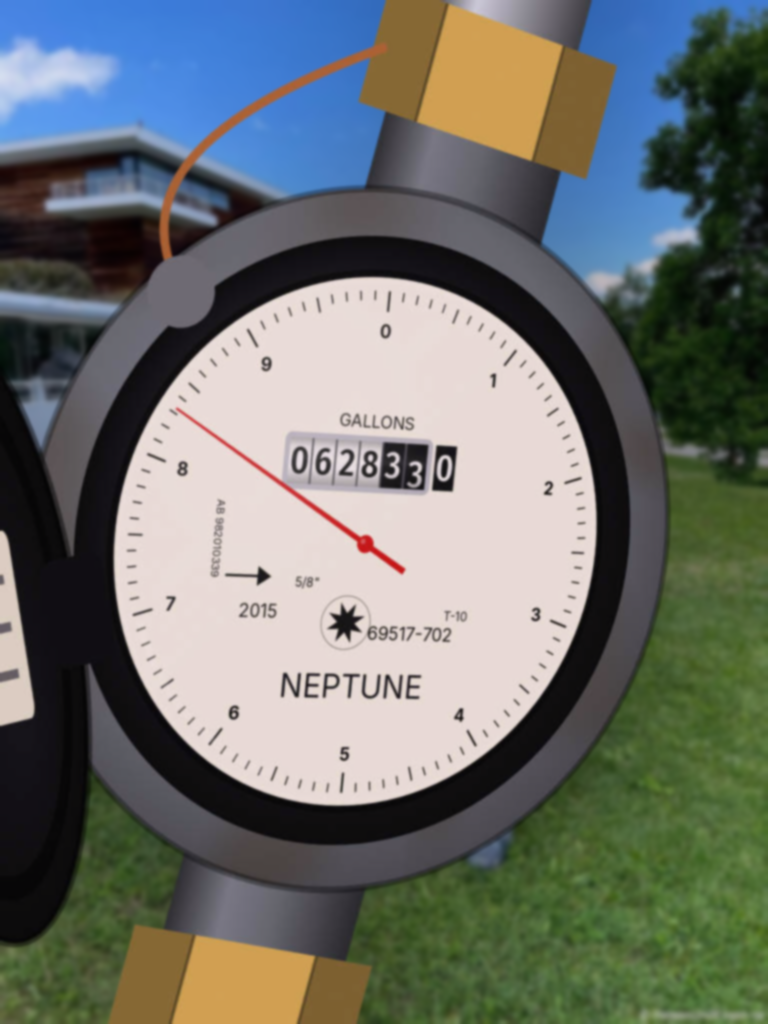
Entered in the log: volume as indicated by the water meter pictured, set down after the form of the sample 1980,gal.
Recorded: 628328.3,gal
